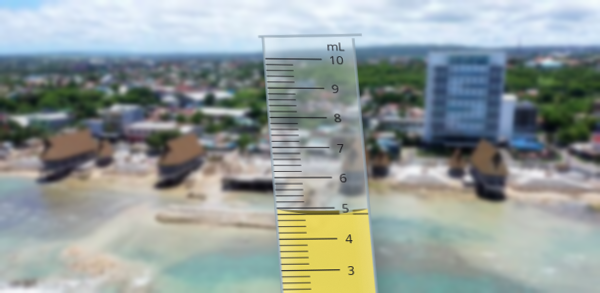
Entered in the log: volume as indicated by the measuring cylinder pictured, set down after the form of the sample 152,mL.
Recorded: 4.8,mL
